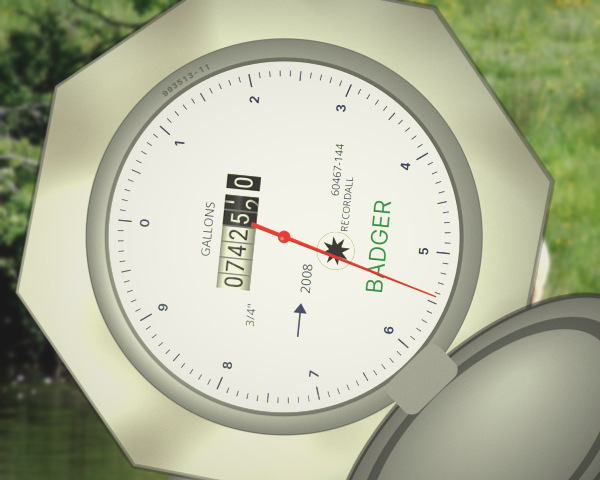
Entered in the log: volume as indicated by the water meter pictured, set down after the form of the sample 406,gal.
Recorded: 742515.4,gal
